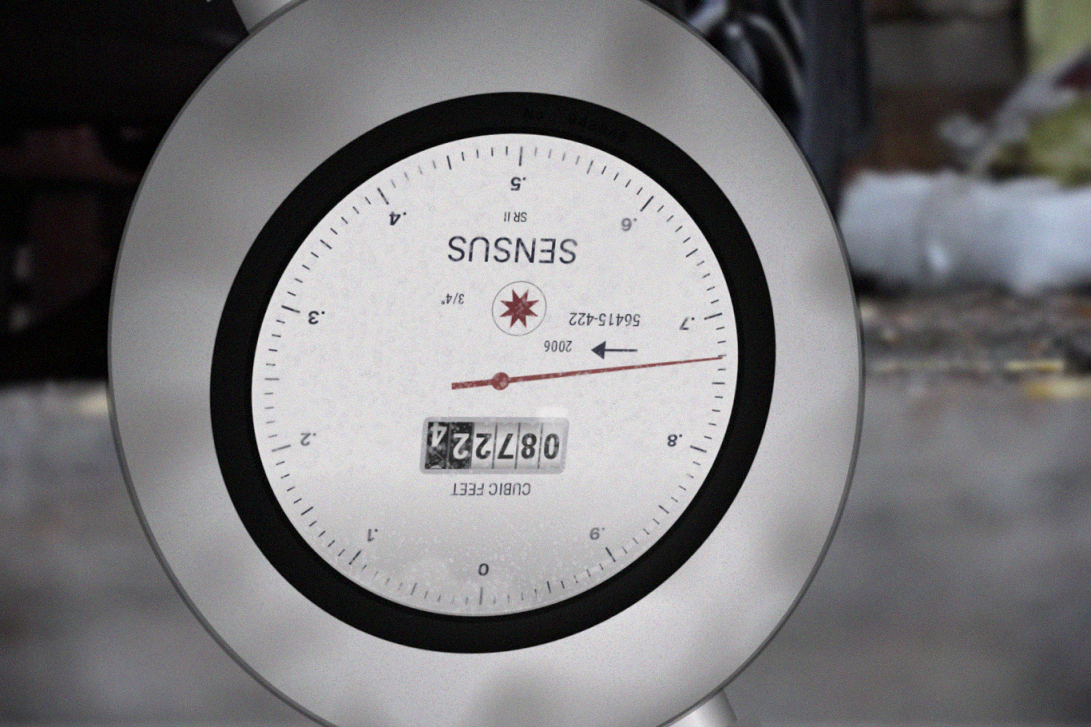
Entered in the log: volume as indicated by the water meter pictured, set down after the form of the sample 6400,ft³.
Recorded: 87223.73,ft³
